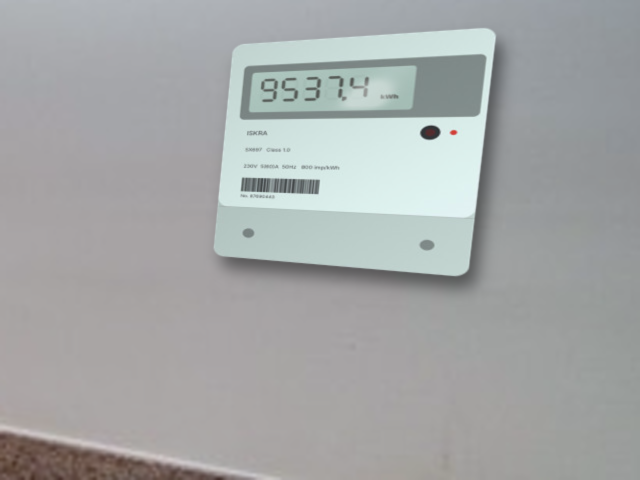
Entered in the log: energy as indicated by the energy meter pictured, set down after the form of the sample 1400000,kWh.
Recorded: 9537.4,kWh
